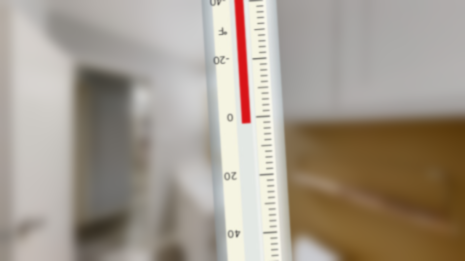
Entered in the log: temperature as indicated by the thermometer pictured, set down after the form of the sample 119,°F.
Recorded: 2,°F
